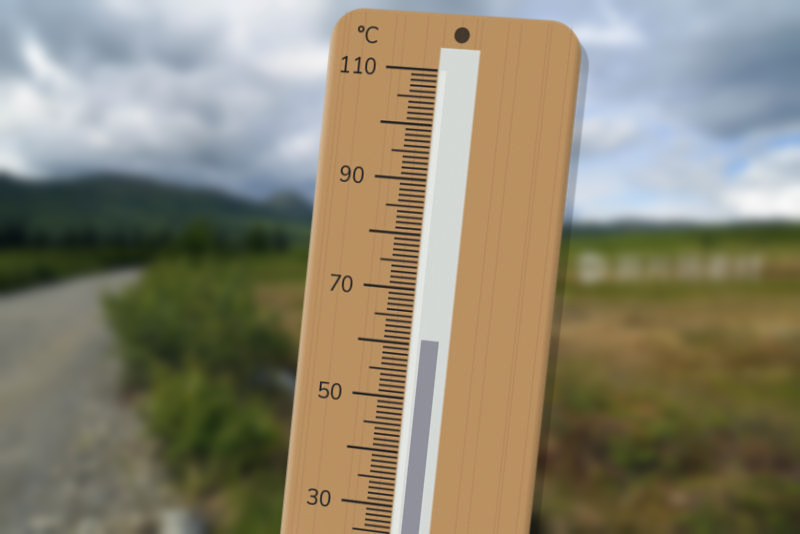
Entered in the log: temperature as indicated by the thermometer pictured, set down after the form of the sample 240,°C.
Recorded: 61,°C
